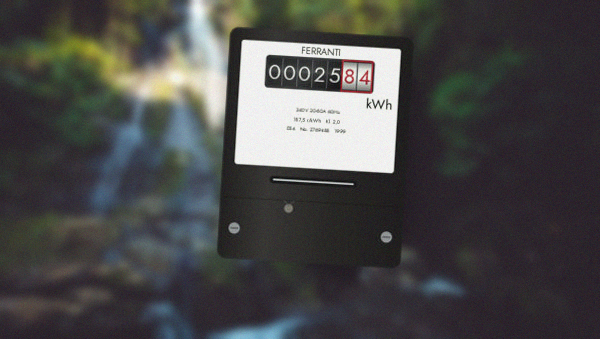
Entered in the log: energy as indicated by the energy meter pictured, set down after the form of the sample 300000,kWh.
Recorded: 25.84,kWh
